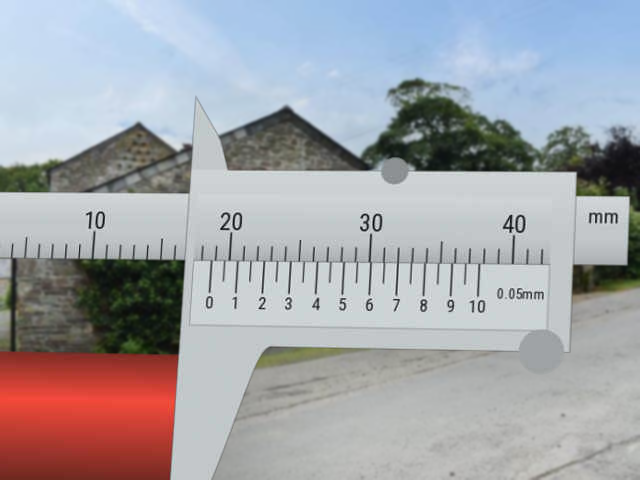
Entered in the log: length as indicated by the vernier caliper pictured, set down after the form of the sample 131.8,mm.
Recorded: 18.7,mm
